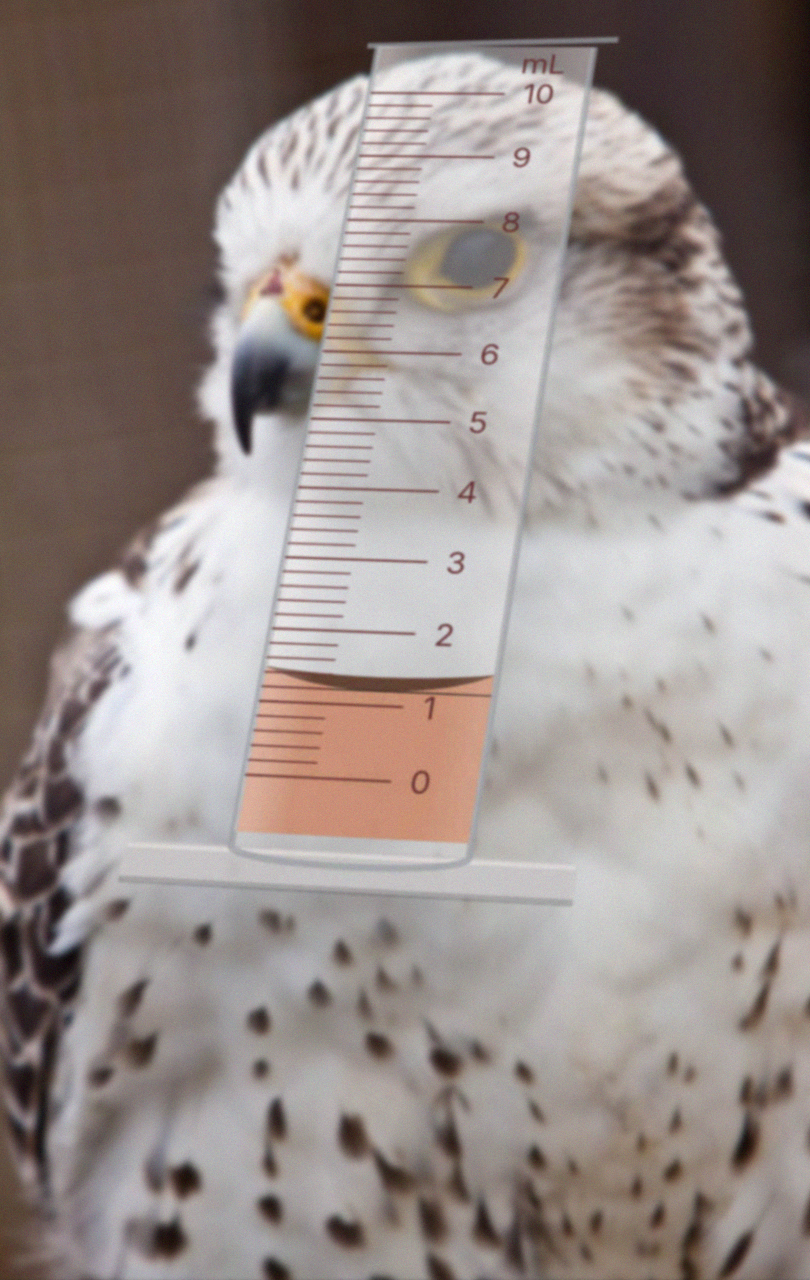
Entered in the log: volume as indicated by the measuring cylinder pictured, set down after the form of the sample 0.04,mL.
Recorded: 1.2,mL
